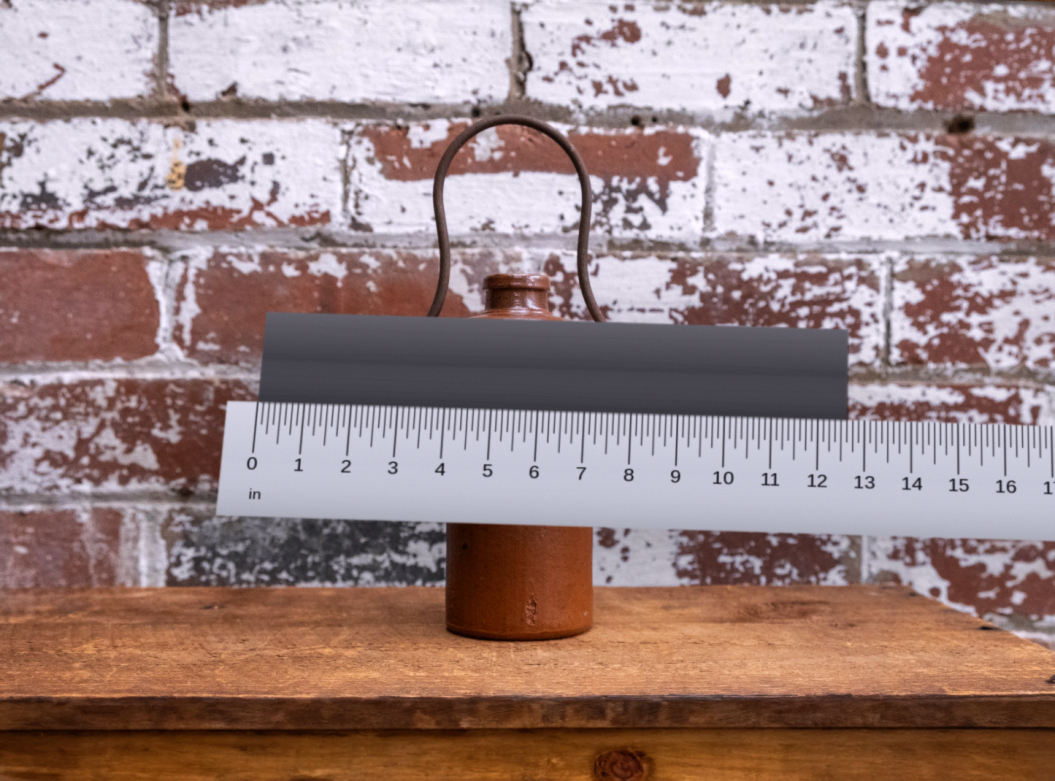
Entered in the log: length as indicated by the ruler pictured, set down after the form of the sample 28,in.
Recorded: 12.625,in
